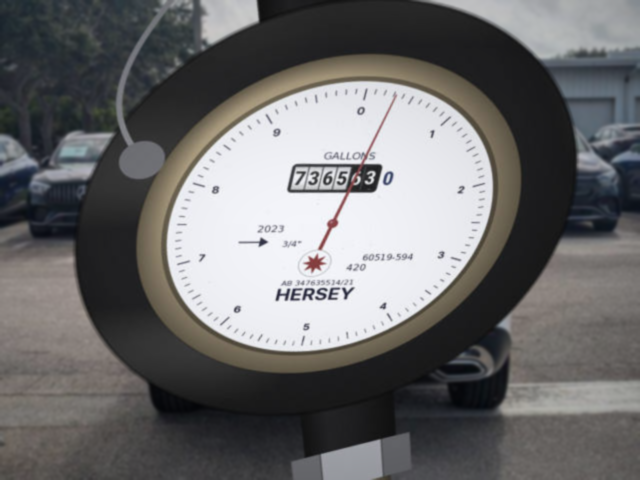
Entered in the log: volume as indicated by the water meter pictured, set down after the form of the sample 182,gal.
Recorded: 7365630.3,gal
